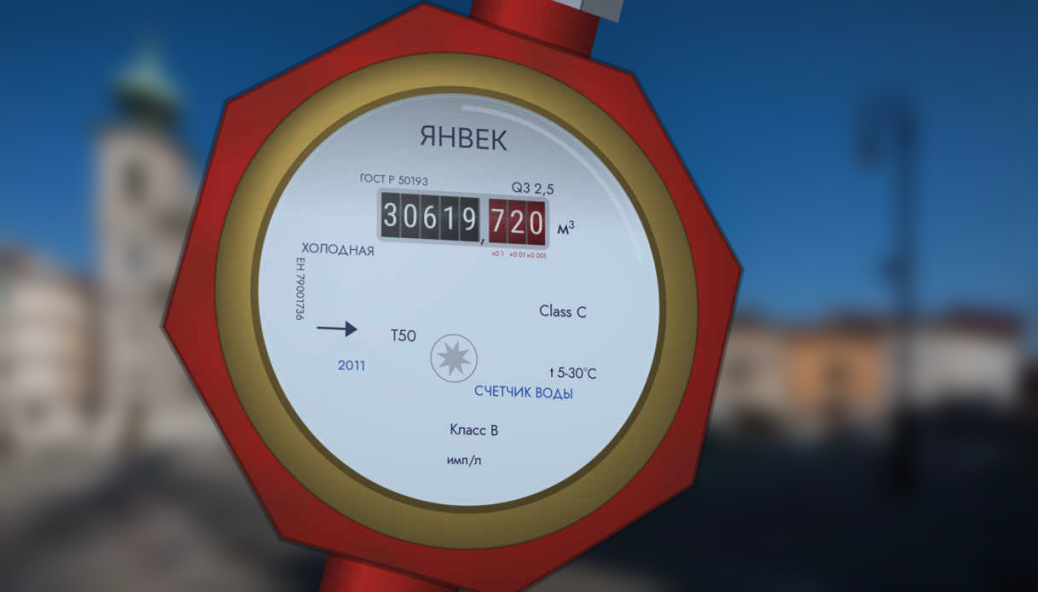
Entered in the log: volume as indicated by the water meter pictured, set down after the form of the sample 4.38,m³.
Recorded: 30619.720,m³
